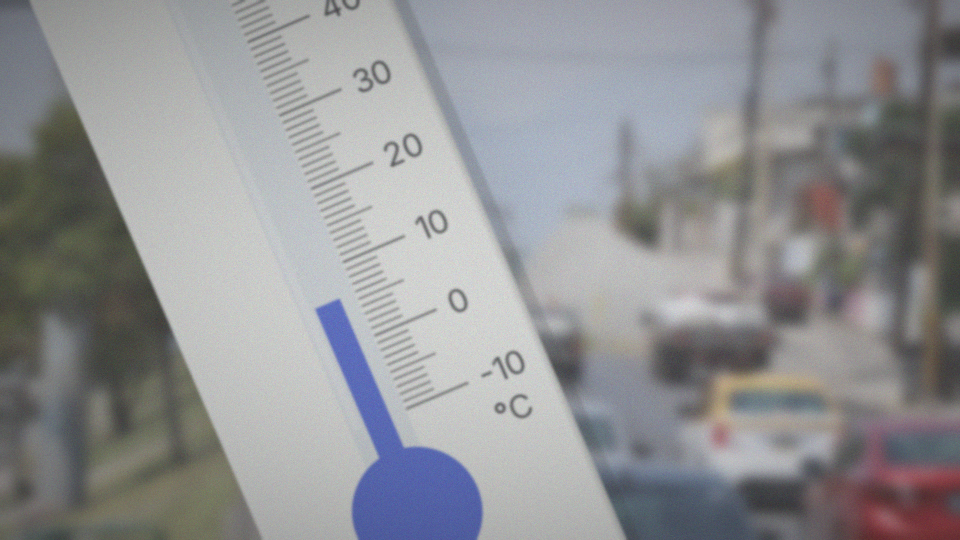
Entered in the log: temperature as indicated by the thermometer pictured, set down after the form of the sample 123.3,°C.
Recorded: 6,°C
